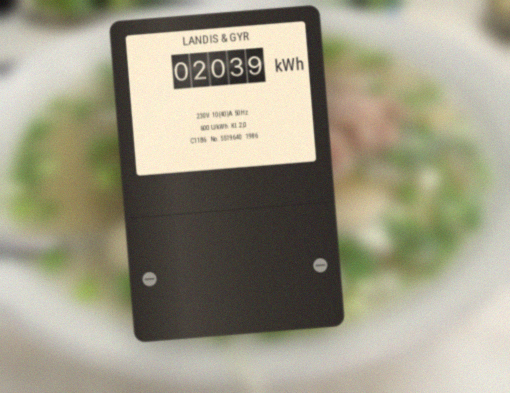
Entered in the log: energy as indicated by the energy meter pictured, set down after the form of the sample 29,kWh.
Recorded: 2039,kWh
